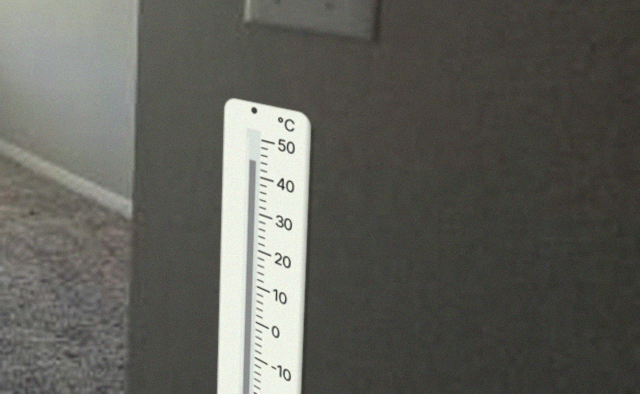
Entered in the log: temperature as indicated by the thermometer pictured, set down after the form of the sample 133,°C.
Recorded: 44,°C
